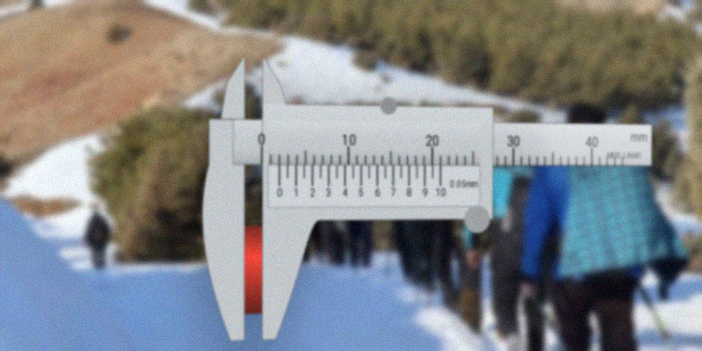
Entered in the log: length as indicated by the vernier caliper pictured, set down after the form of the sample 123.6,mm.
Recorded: 2.0,mm
